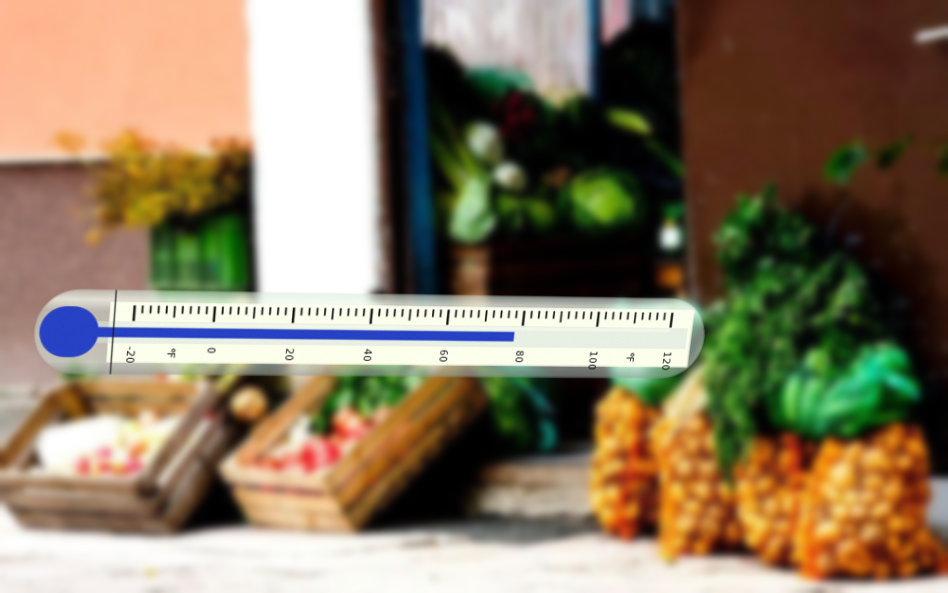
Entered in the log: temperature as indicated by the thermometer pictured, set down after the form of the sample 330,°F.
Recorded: 78,°F
